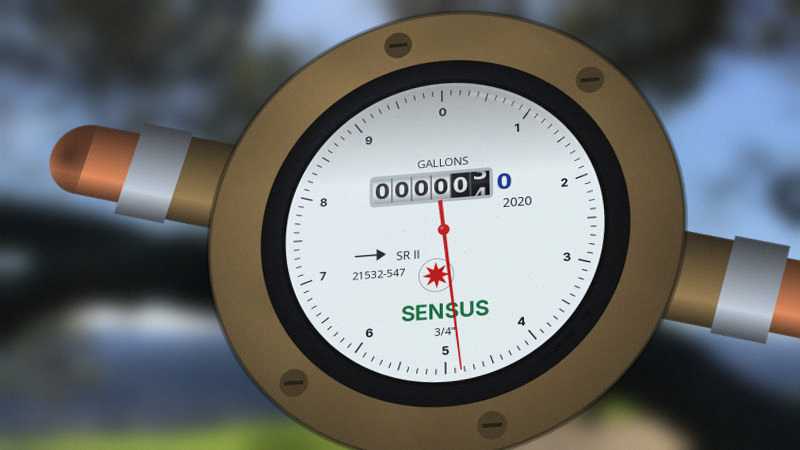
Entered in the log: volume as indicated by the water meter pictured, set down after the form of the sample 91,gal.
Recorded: 34.8,gal
